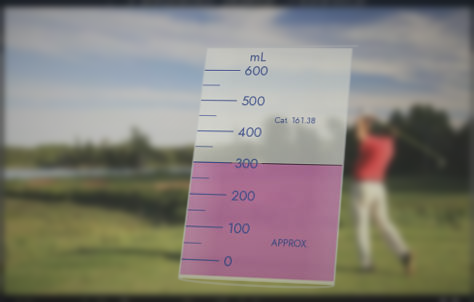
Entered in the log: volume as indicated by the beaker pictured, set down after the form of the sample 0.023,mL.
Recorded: 300,mL
